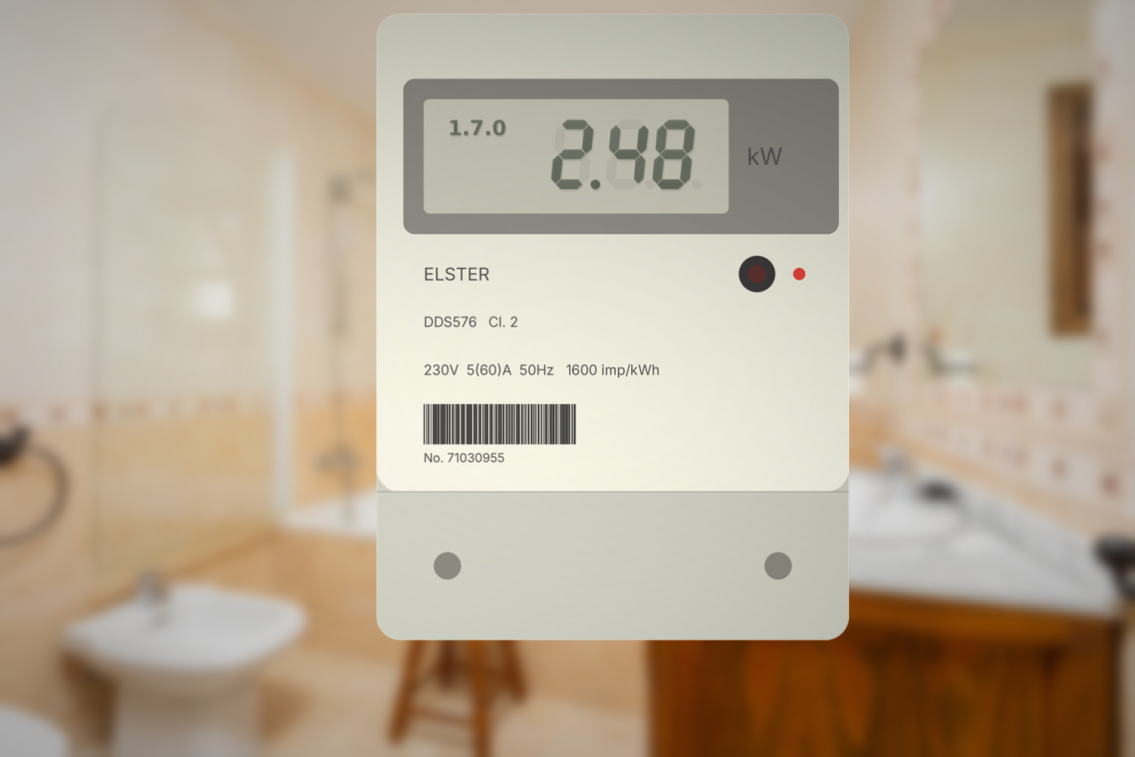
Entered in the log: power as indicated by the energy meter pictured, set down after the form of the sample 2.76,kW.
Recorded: 2.48,kW
